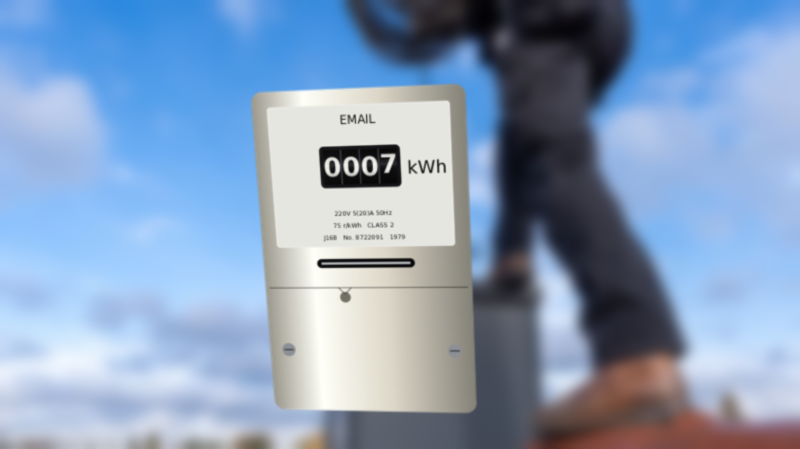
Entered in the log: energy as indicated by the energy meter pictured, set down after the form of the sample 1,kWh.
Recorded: 7,kWh
